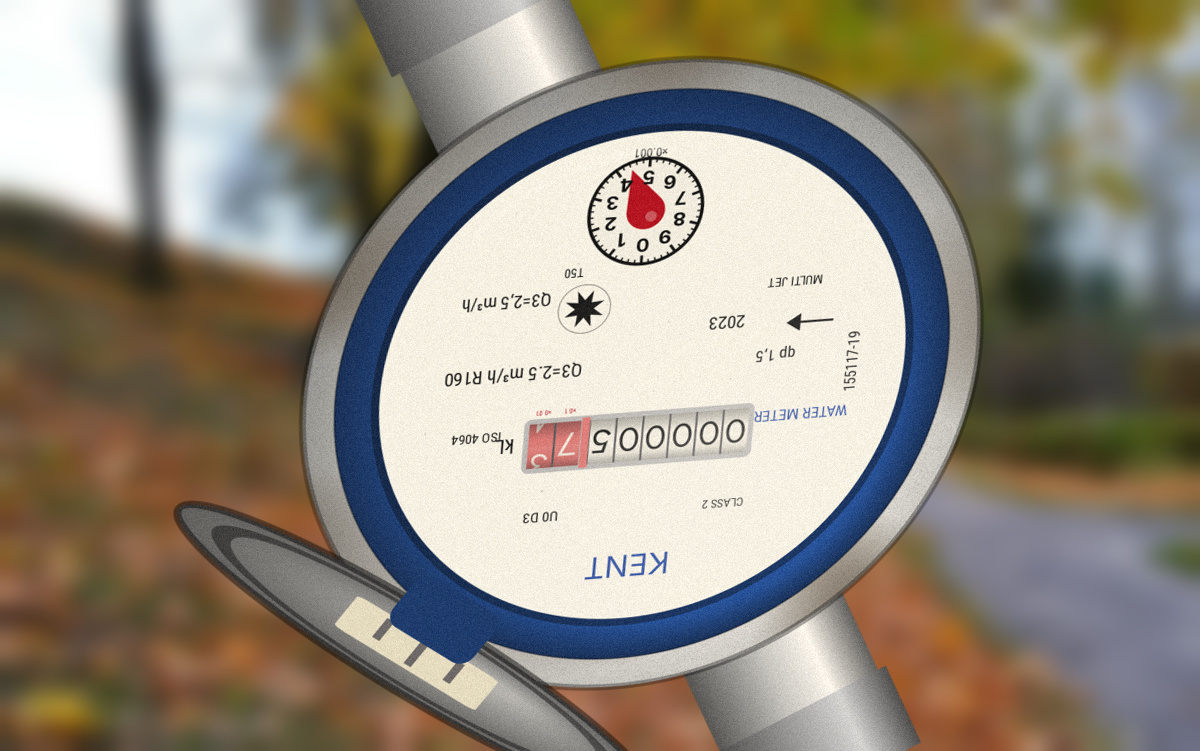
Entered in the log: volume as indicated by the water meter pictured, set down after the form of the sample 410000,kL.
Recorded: 5.734,kL
